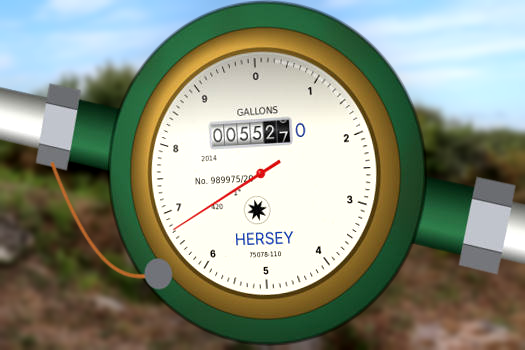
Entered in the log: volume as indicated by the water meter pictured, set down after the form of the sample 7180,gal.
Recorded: 55266.7,gal
